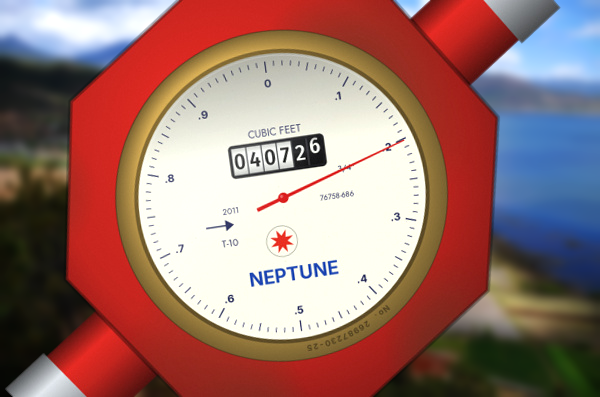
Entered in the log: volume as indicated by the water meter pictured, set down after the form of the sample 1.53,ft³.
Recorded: 40726.20,ft³
